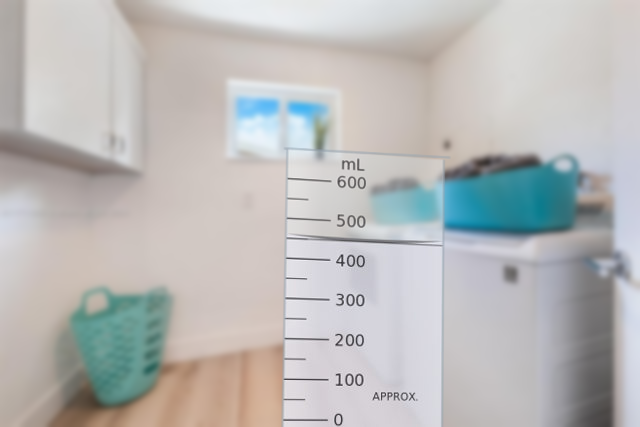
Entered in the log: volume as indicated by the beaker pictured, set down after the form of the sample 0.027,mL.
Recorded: 450,mL
